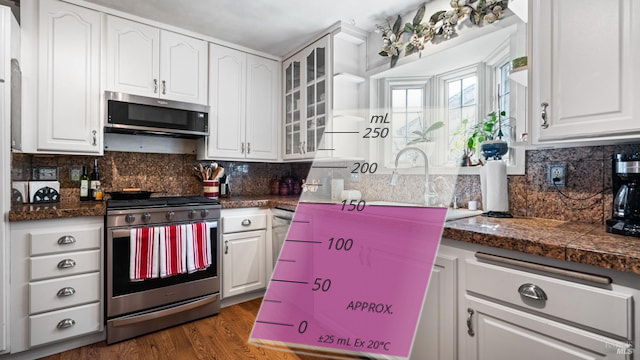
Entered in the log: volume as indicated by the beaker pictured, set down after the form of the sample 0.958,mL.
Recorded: 150,mL
